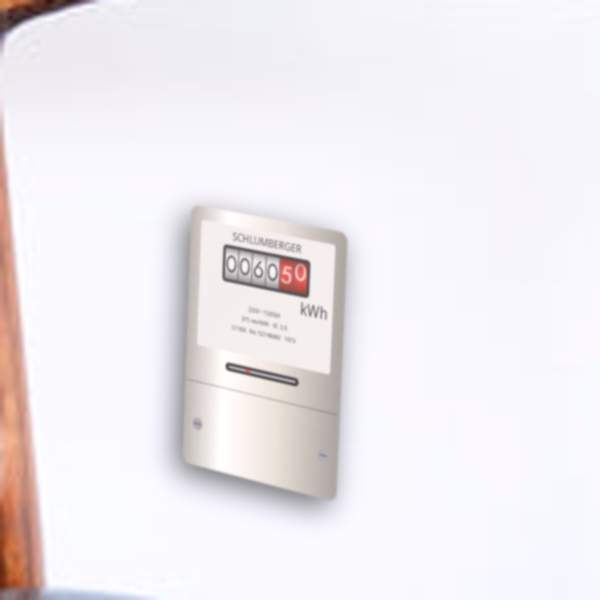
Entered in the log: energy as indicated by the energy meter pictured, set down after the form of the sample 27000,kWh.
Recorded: 60.50,kWh
